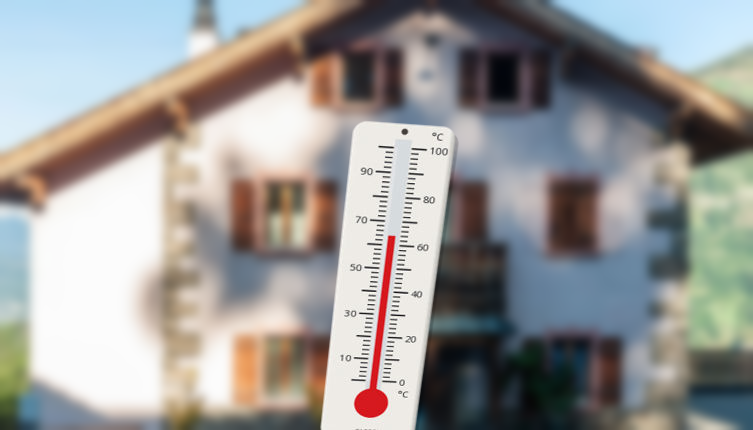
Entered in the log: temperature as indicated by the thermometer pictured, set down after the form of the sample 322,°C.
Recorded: 64,°C
